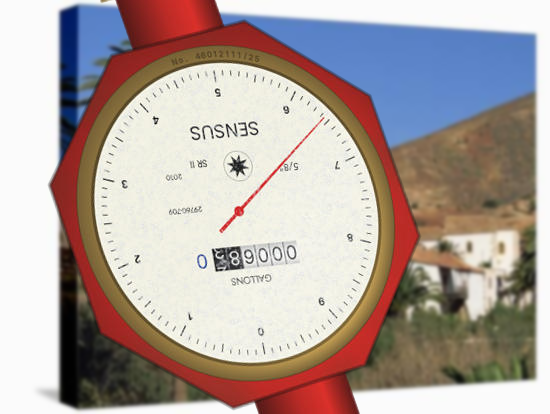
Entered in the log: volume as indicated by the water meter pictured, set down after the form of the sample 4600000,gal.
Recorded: 6826.4,gal
